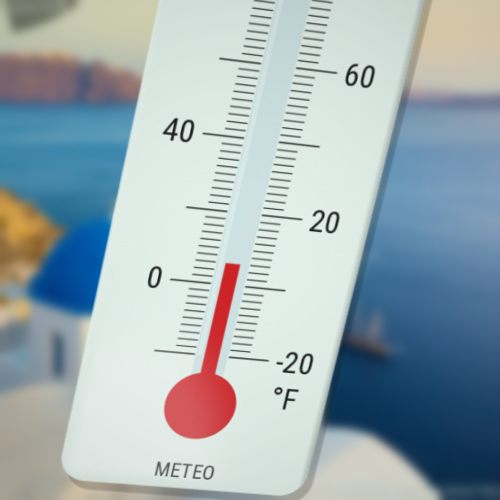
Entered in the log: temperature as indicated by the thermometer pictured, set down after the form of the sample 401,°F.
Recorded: 6,°F
